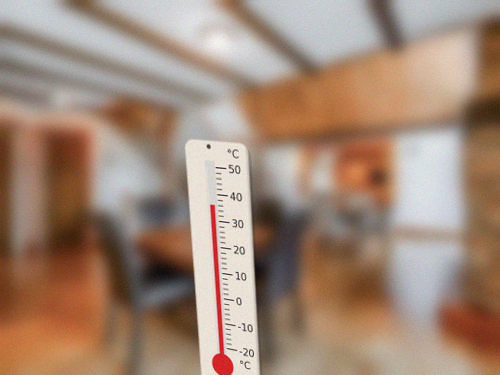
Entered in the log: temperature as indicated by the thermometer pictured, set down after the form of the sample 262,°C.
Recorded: 36,°C
